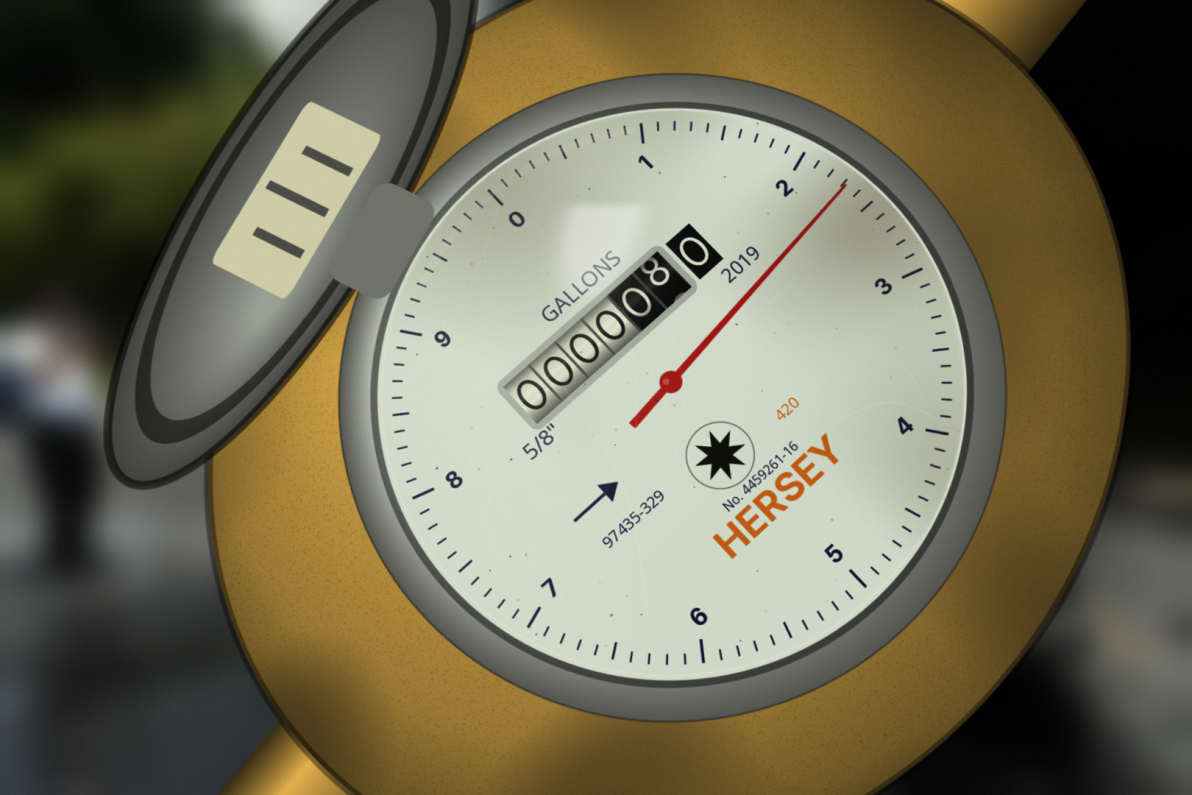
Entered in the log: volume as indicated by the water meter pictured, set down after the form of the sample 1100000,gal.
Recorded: 82.3,gal
